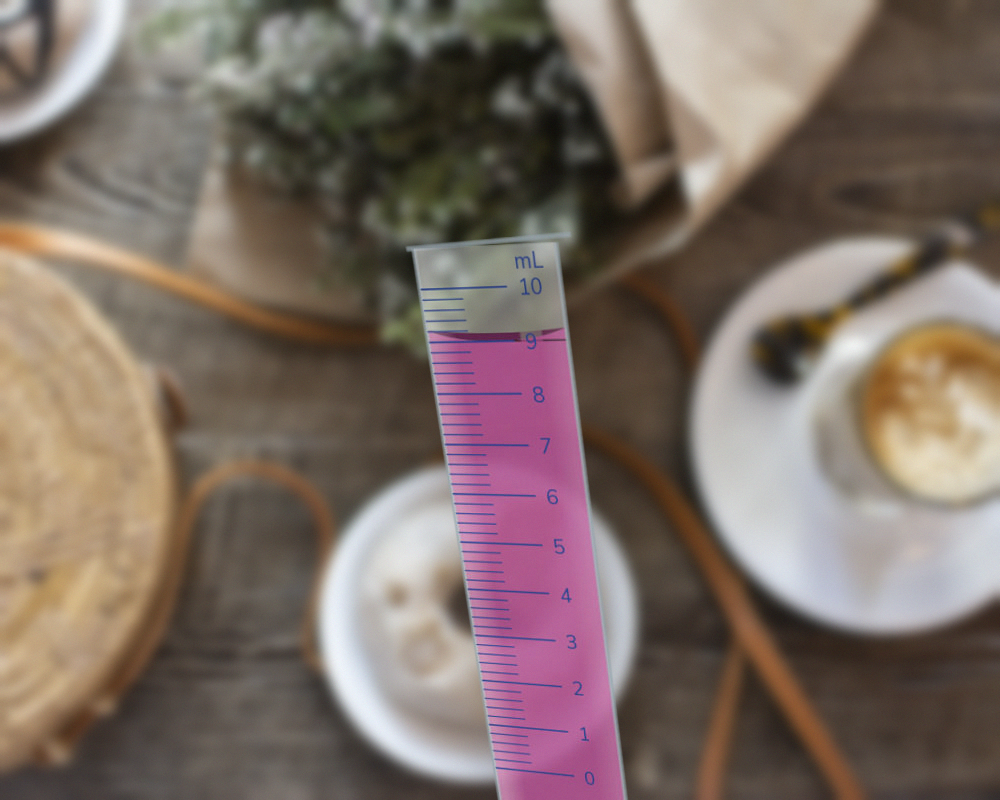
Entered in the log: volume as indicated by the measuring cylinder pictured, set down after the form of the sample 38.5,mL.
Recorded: 9,mL
